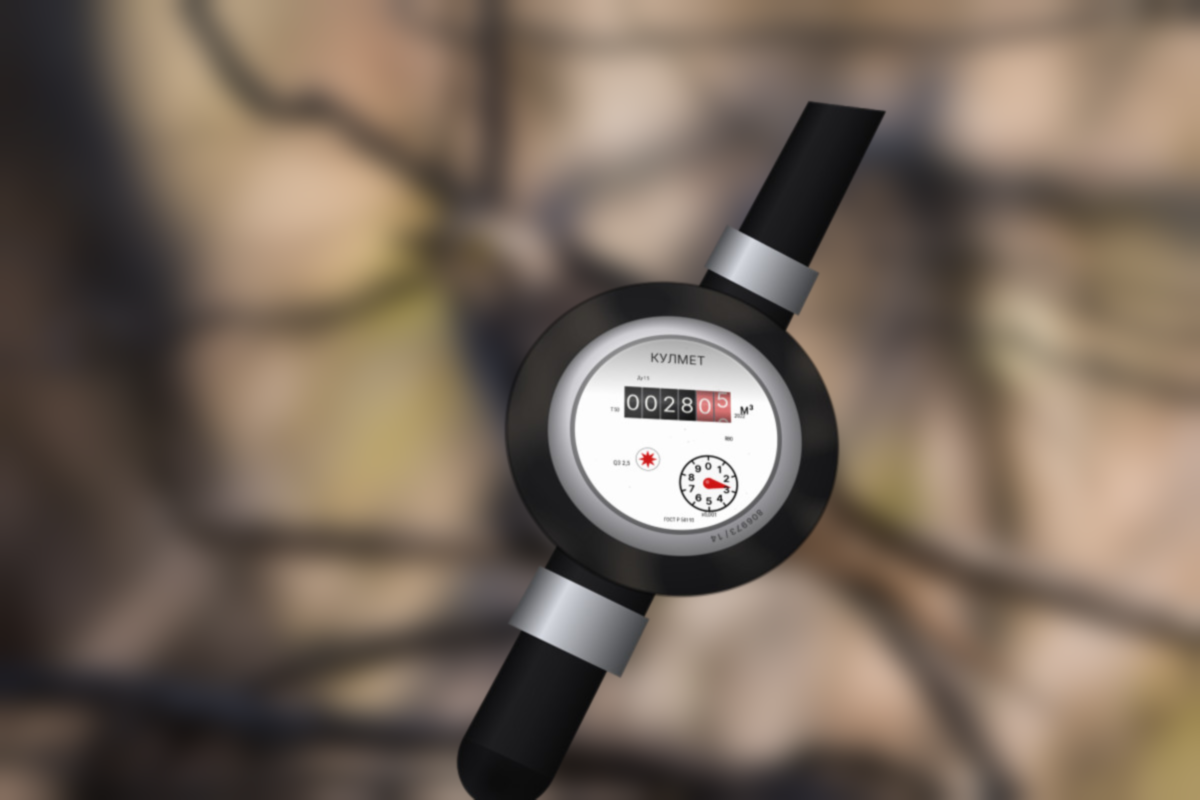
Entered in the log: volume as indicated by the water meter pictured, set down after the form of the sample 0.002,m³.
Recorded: 28.052,m³
